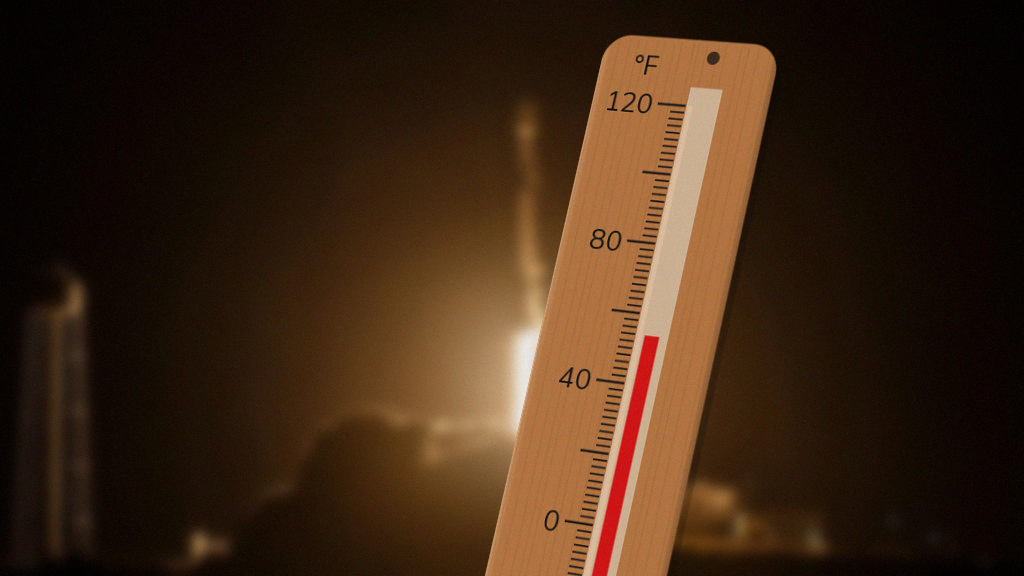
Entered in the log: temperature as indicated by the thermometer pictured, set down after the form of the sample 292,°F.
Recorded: 54,°F
